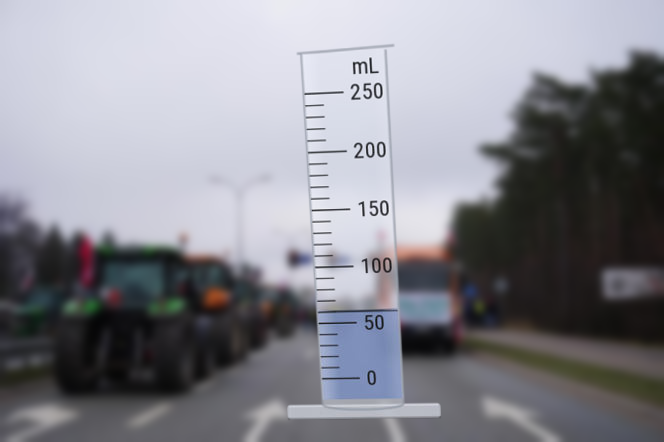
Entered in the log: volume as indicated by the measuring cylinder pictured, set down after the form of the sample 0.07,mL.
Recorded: 60,mL
